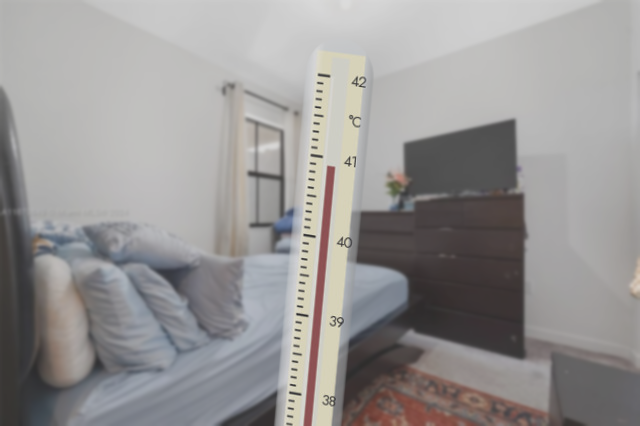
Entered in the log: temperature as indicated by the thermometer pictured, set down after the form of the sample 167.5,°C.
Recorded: 40.9,°C
